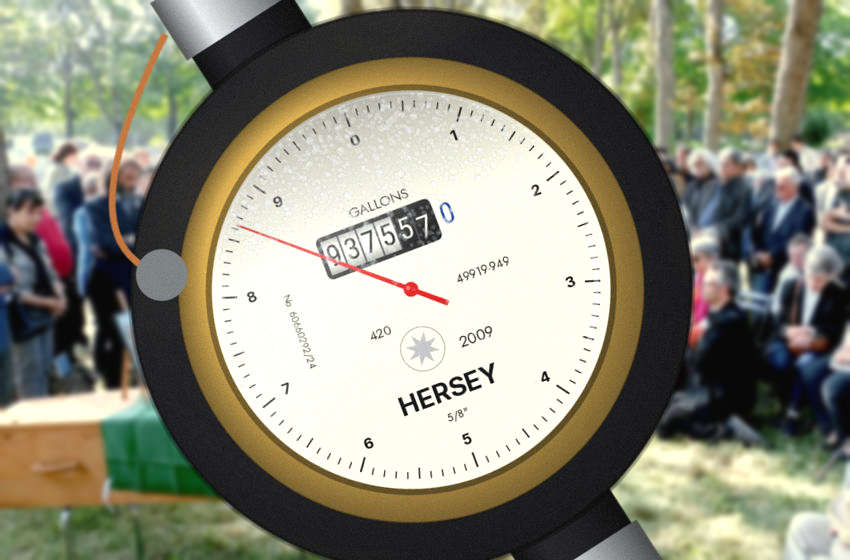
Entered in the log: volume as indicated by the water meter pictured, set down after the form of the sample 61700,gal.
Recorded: 9375568.6,gal
